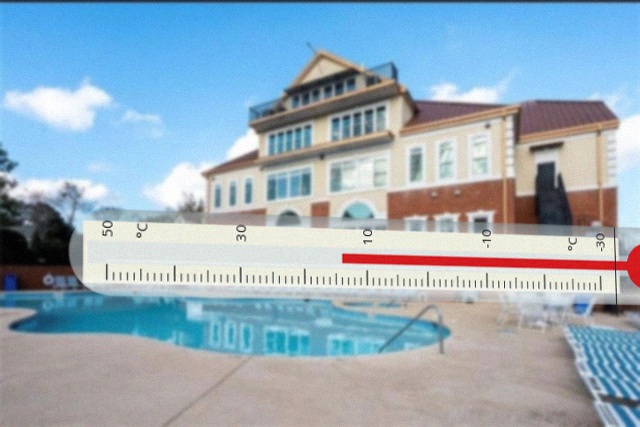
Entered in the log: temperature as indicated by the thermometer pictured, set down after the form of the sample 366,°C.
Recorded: 14,°C
